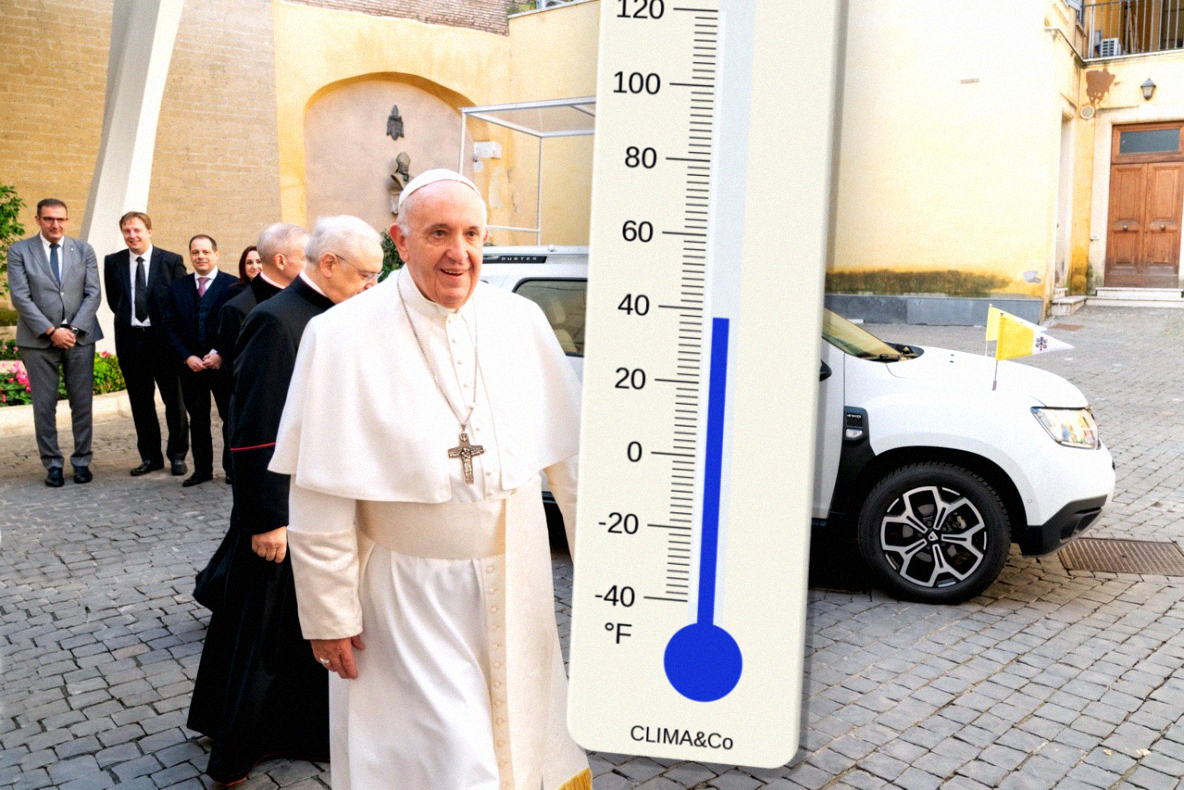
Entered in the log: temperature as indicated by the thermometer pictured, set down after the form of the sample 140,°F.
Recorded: 38,°F
